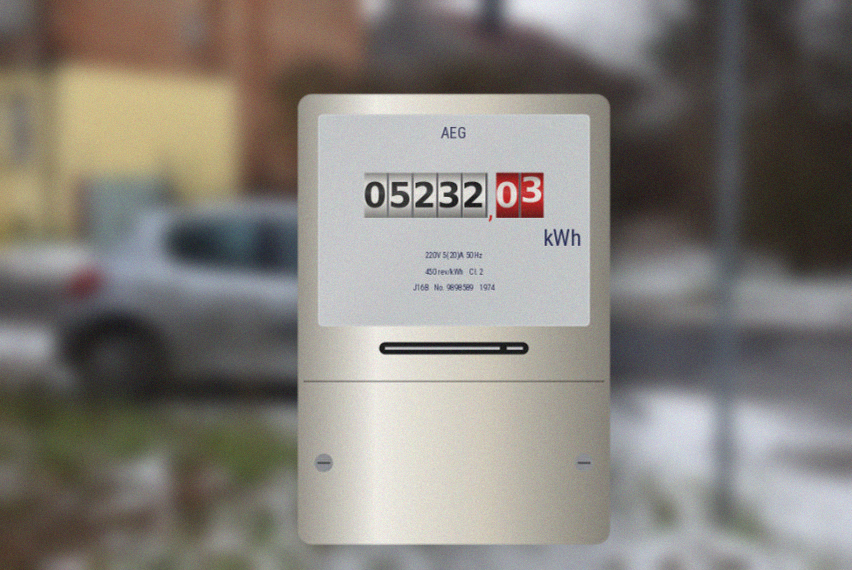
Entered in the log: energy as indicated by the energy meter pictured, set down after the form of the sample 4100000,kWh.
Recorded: 5232.03,kWh
